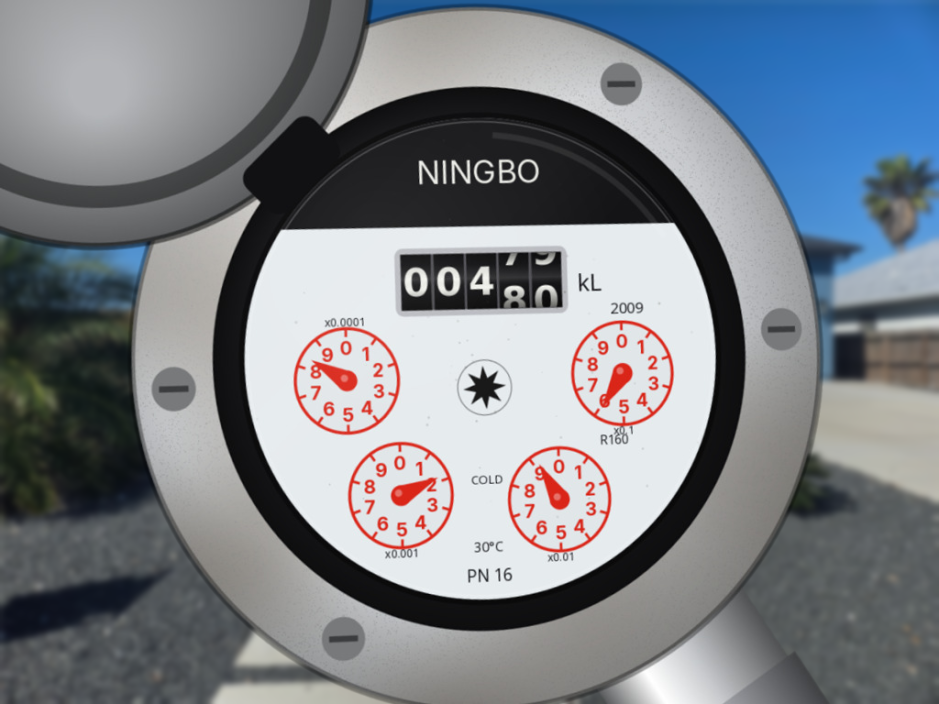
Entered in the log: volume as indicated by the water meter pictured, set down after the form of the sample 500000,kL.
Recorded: 479.5918,kL
